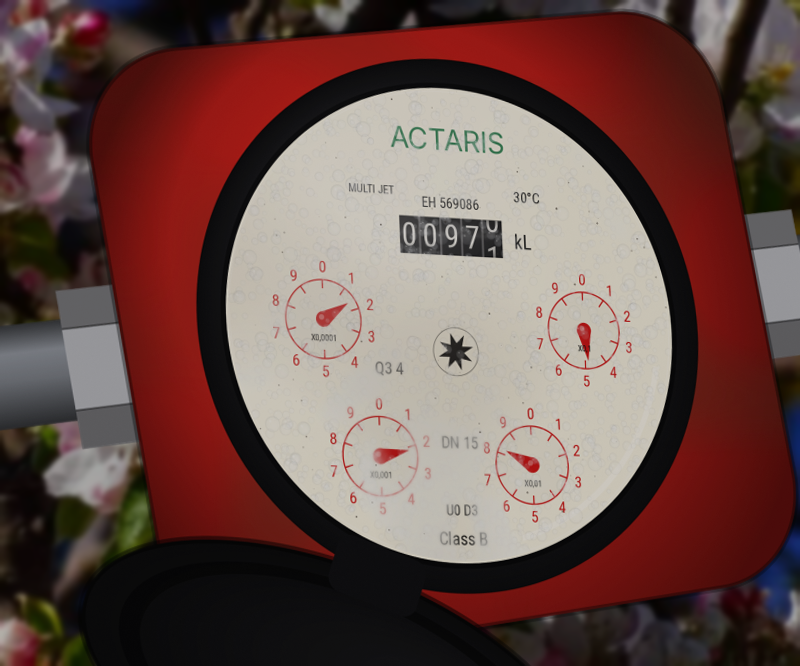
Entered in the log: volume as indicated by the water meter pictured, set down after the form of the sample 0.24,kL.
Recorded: 970.4821,kL
